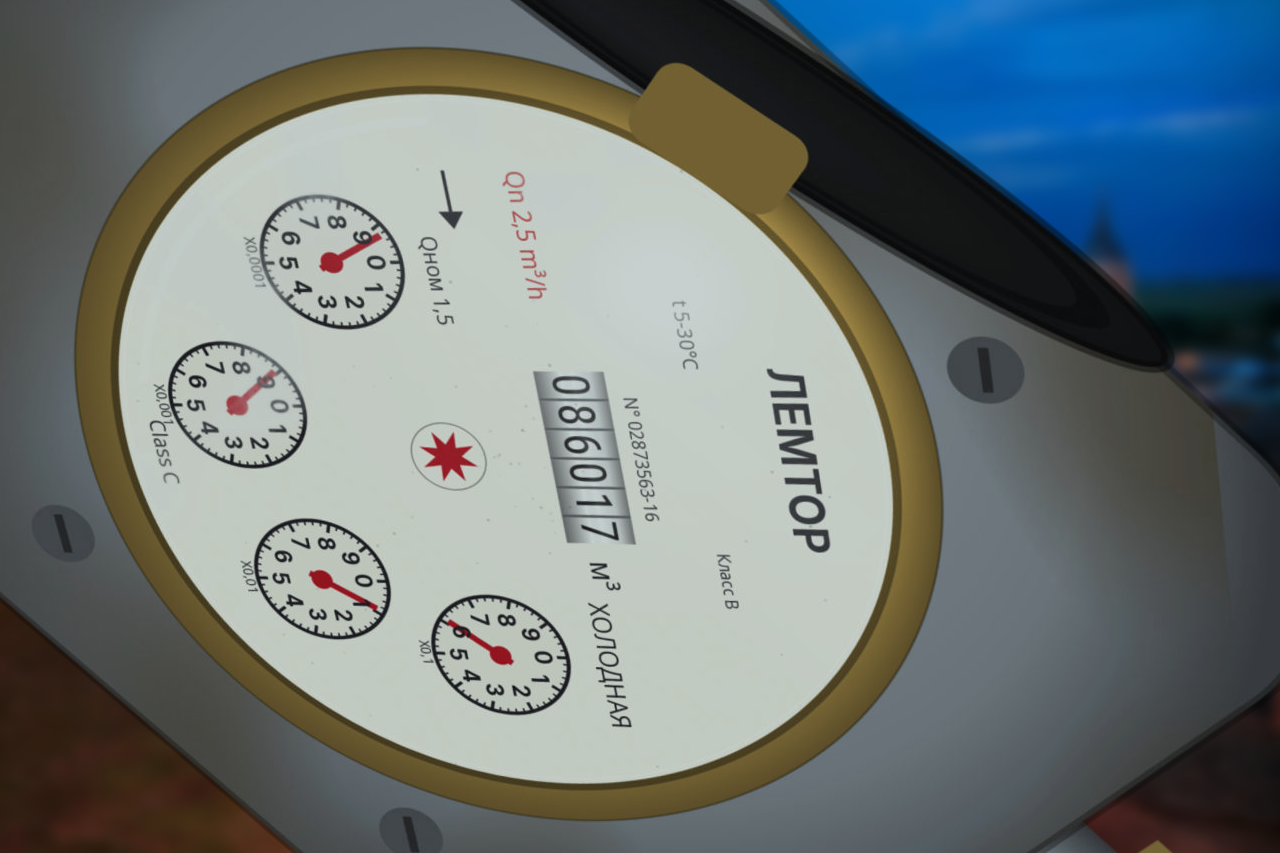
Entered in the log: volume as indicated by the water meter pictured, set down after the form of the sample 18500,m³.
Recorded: 86017.6089,m³
